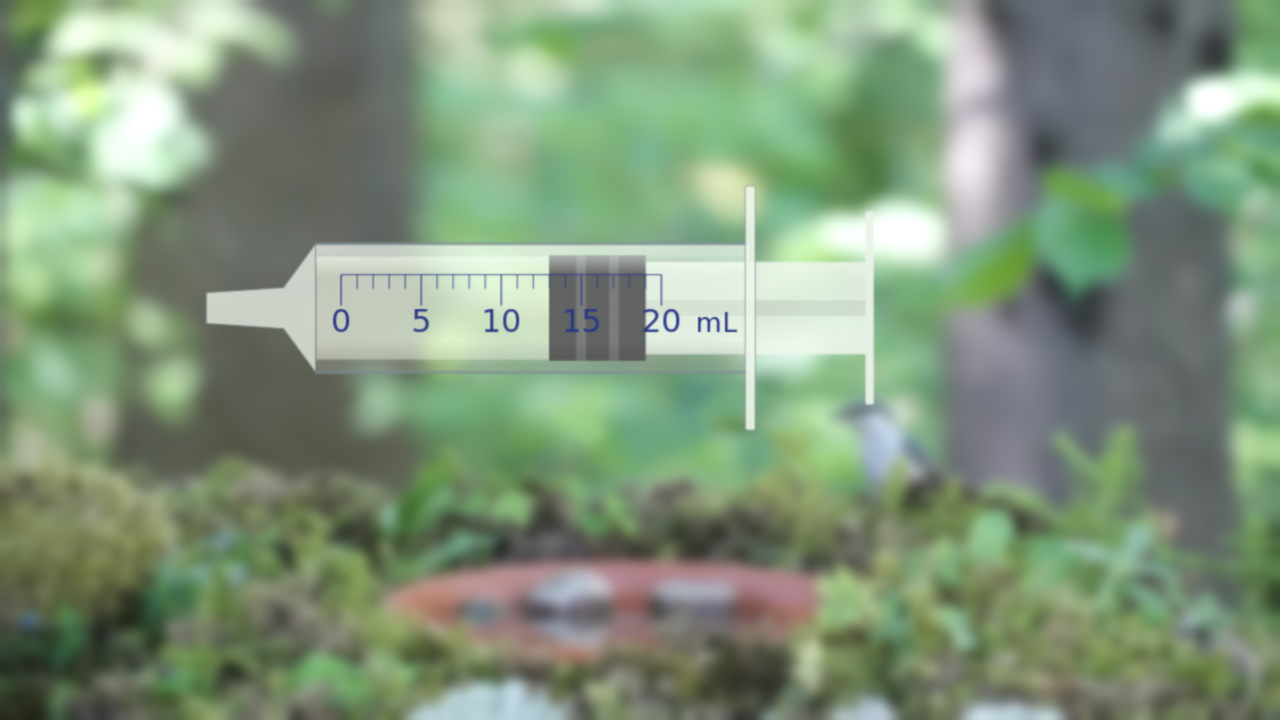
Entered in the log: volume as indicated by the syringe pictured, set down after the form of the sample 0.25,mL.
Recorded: 13,mL
